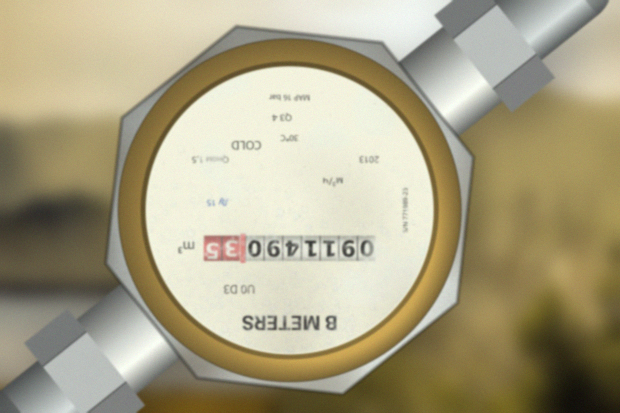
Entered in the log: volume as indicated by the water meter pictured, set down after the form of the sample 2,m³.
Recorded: 911490.35,m³
